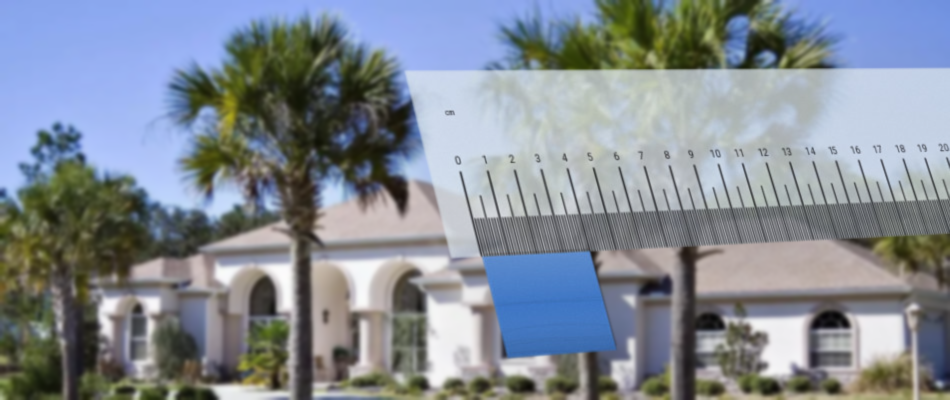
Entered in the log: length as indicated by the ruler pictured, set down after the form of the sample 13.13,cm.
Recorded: 4,cm
